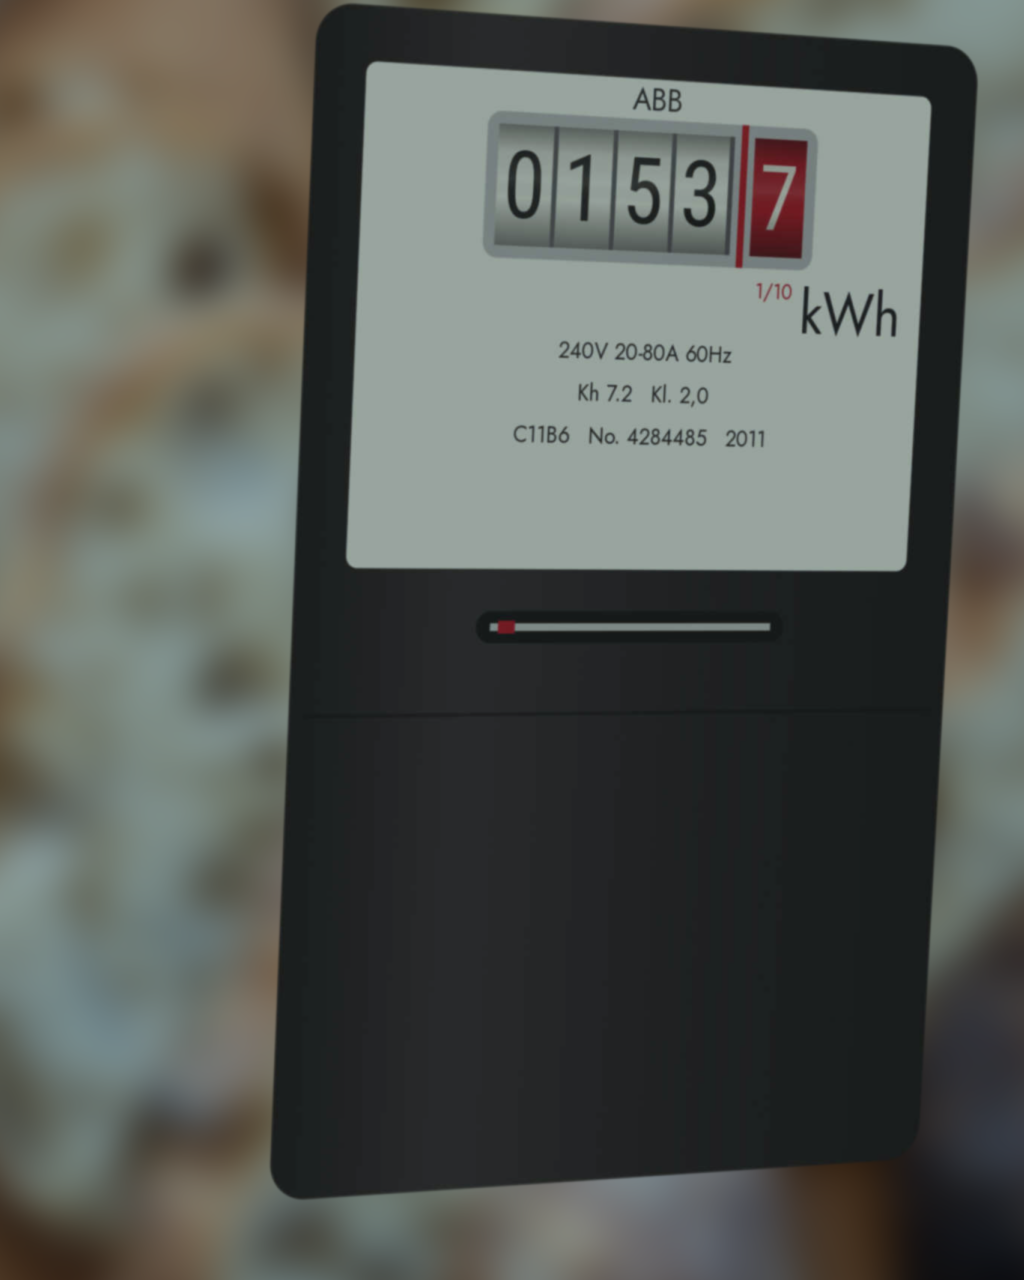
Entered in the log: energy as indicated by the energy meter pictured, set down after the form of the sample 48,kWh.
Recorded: 153.7,kWh
